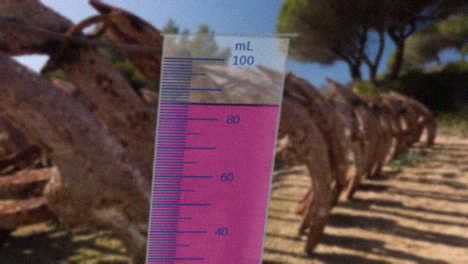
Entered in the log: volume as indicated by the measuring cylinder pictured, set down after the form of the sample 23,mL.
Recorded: 85,mL
